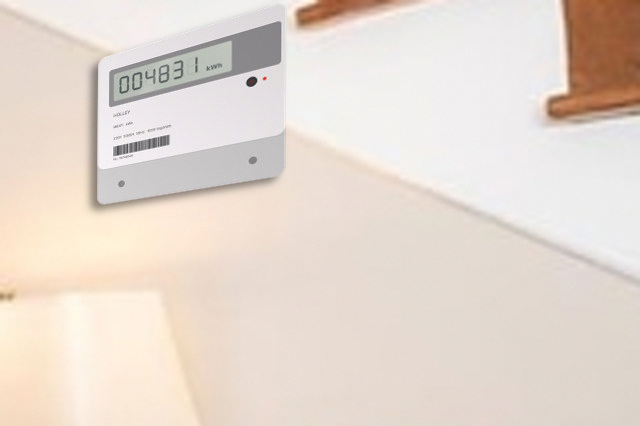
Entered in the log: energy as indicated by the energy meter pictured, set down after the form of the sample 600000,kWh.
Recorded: 4831,kWh
